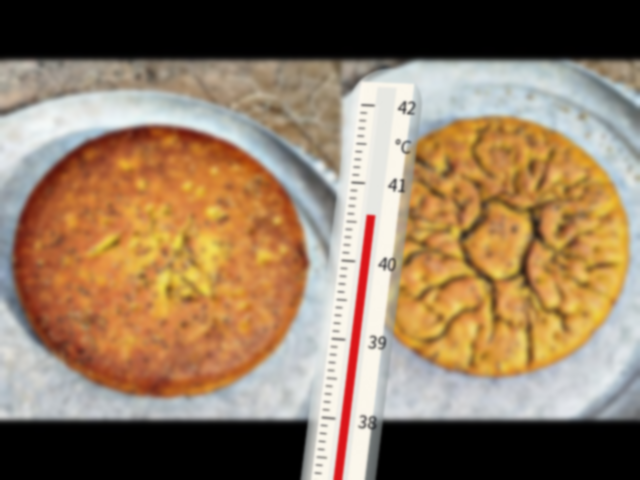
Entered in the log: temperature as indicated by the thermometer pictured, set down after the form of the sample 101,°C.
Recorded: 40.6,°C
